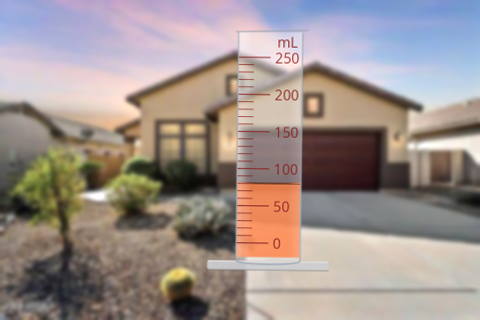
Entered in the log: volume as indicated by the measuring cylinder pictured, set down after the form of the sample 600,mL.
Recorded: 80,mL
